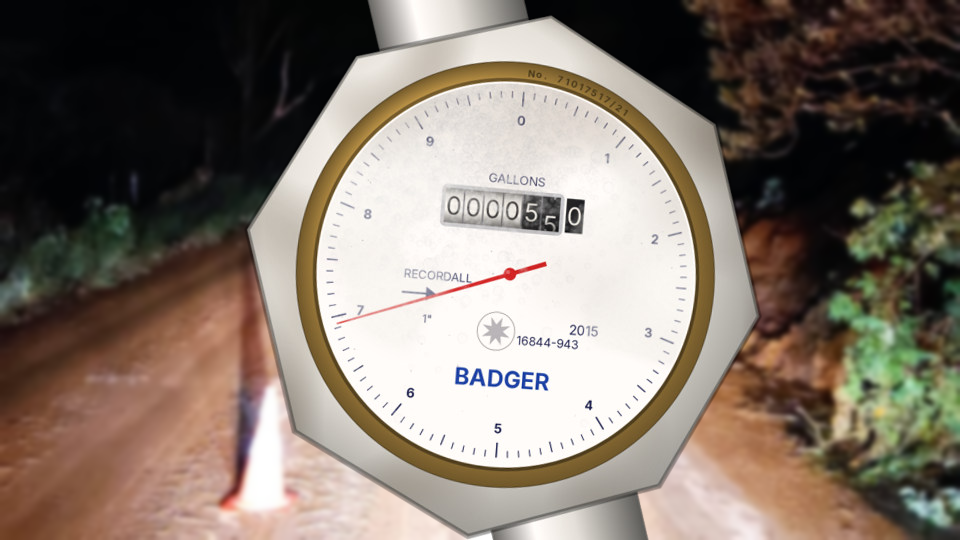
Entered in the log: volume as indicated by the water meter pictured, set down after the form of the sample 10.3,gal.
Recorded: 546.9,gal
